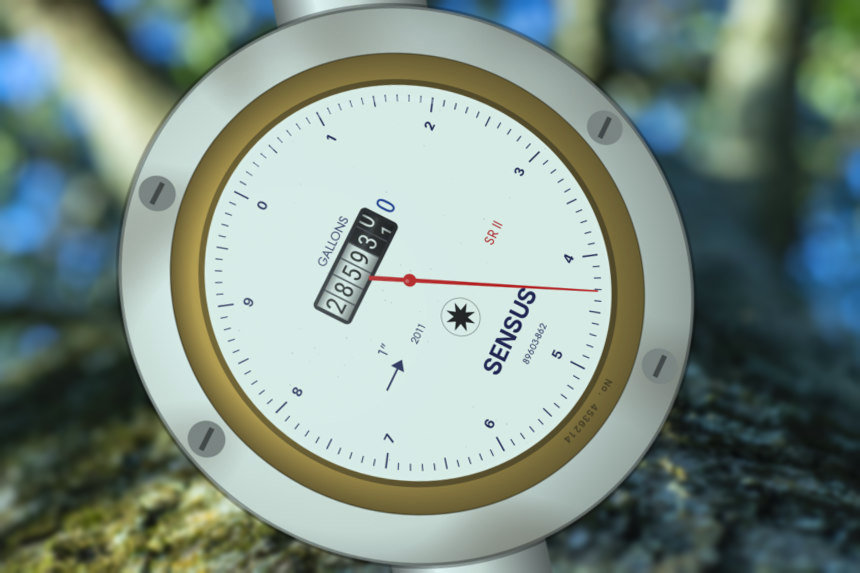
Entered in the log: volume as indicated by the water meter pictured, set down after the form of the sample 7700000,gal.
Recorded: 2859304.3,gal
